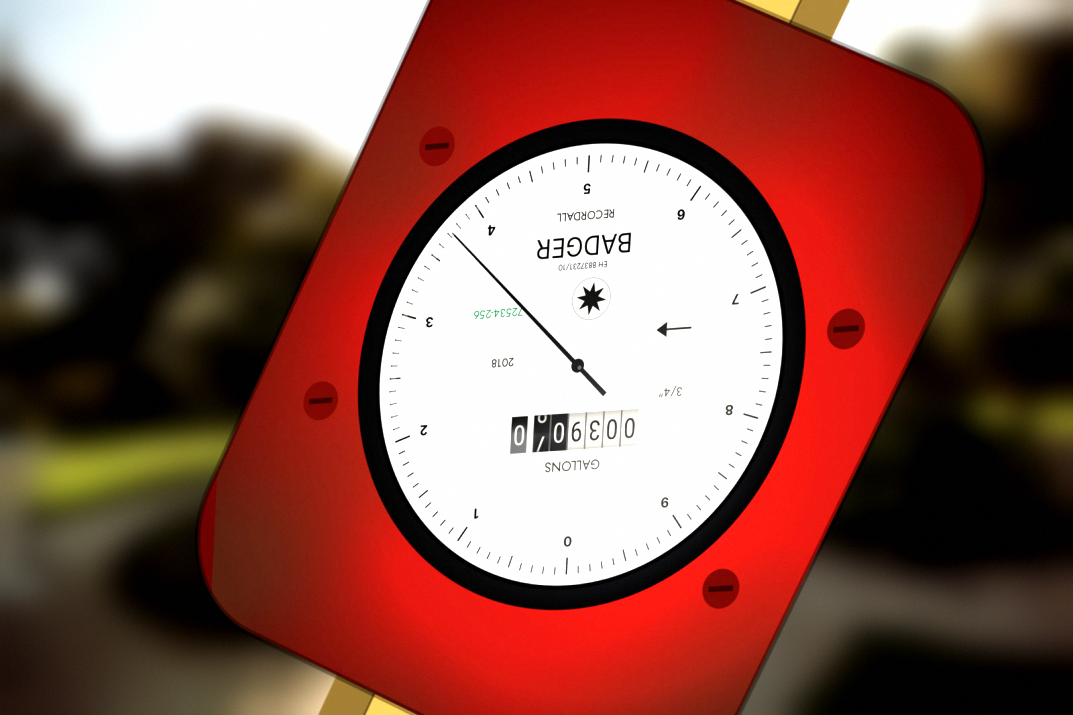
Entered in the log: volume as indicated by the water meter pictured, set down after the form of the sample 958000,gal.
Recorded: 39073.7,gal
